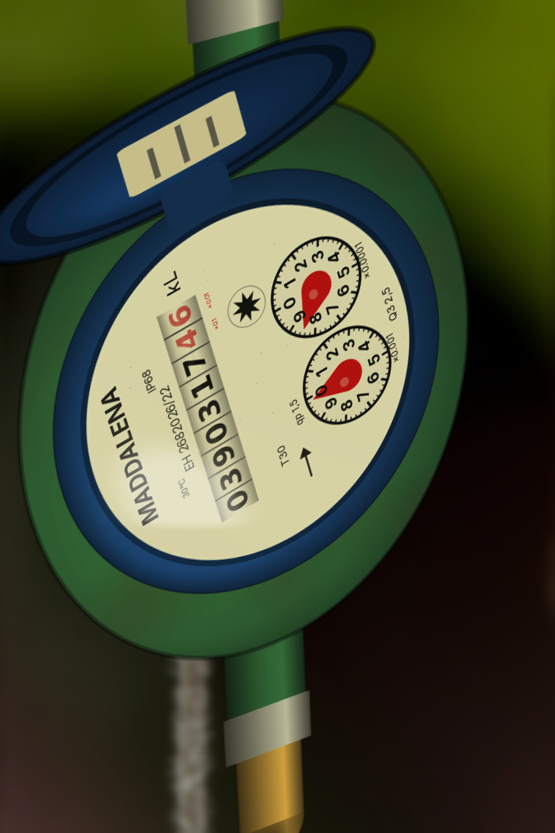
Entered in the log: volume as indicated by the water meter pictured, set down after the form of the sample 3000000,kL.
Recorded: 390317.4598,kL
